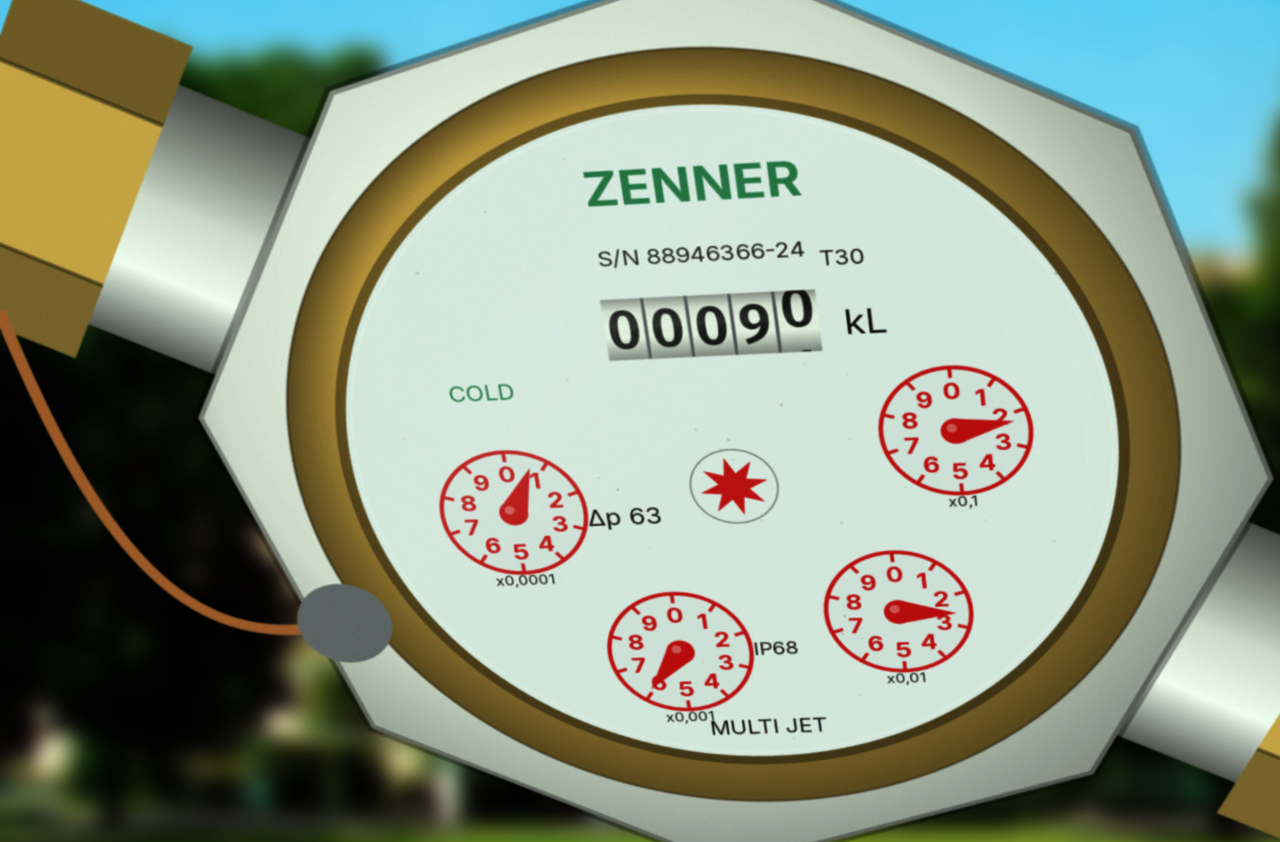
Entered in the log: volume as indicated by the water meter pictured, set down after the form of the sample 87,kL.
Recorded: 90.2260,kL
